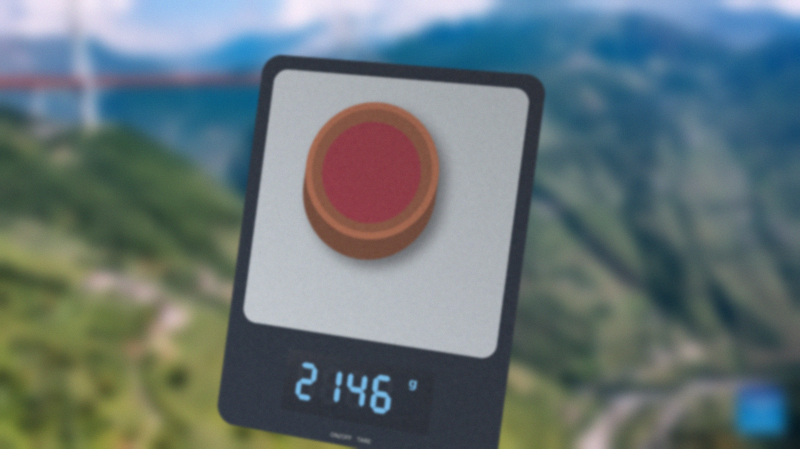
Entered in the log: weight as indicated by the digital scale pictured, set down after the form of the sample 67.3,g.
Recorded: 2146,g
